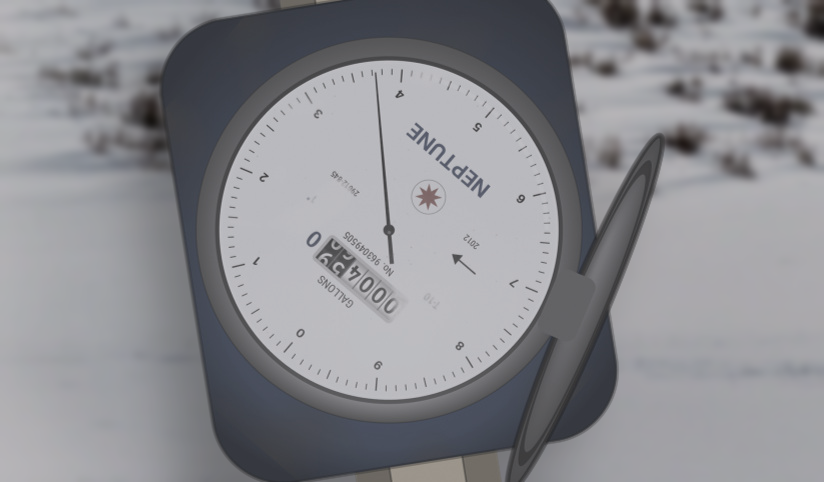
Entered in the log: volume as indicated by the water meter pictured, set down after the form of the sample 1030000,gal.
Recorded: 4593.7,gal
